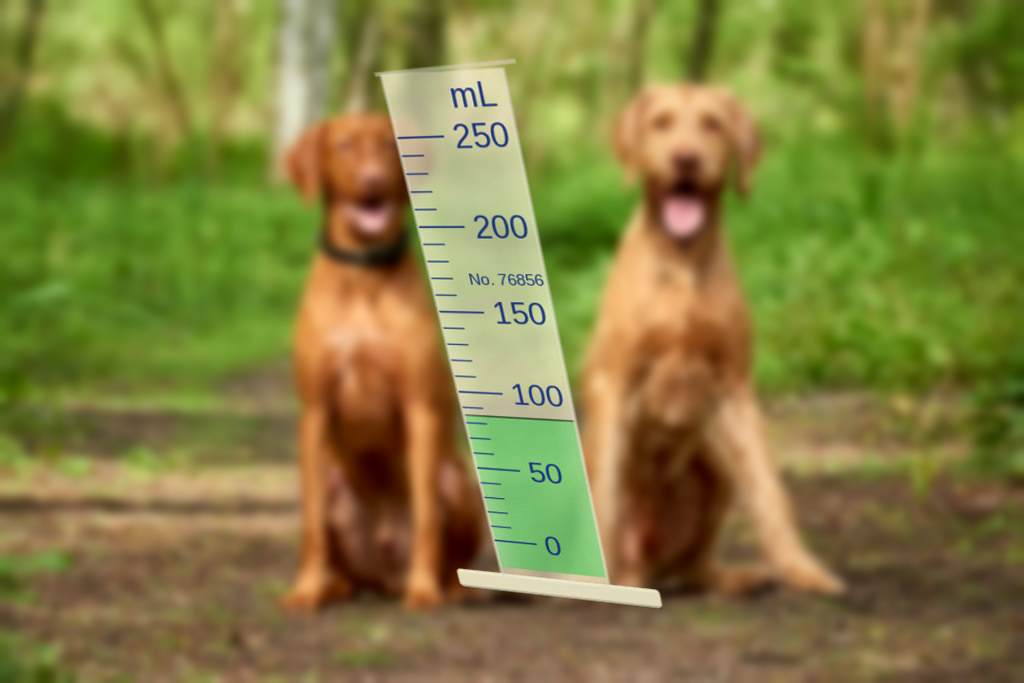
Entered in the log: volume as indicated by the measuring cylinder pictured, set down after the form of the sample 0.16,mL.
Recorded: 85,mL
